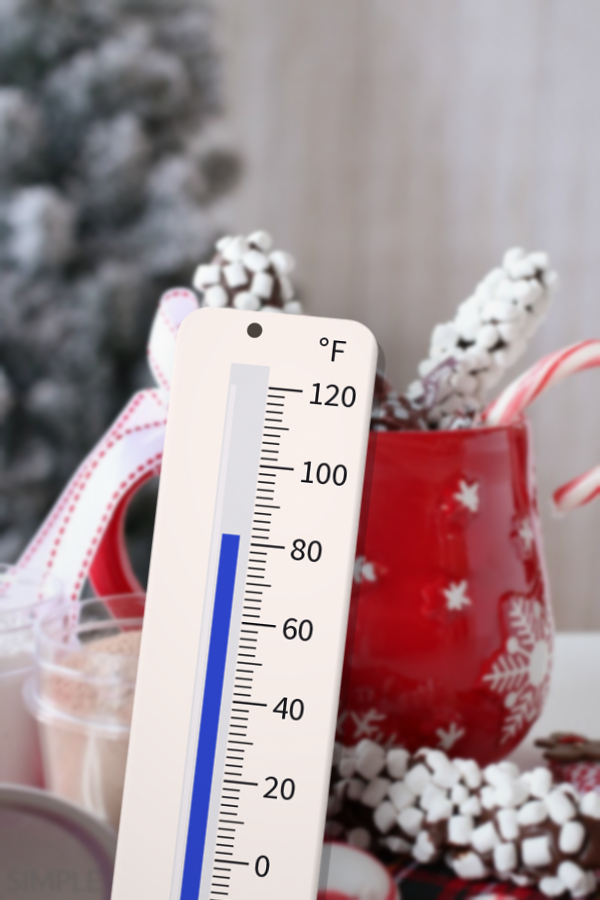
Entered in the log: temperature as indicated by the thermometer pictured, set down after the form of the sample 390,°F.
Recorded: 82,°F
